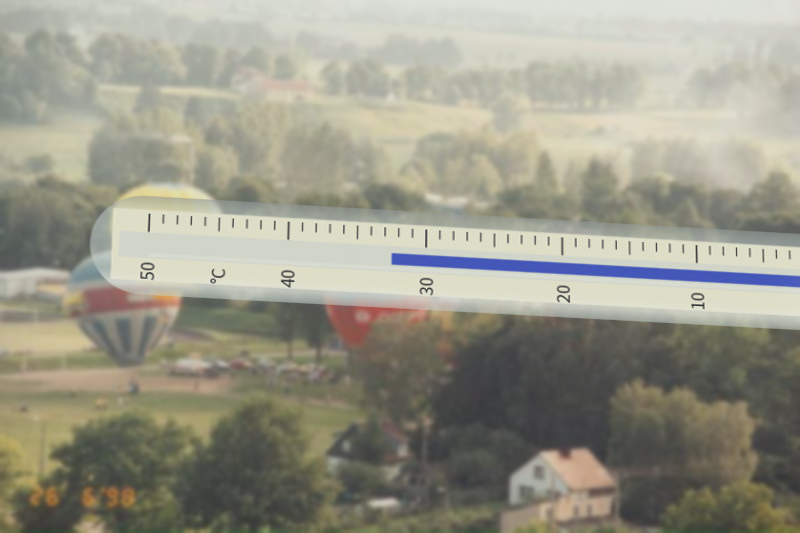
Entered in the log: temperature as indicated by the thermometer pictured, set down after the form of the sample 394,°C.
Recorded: 32.5,°C
